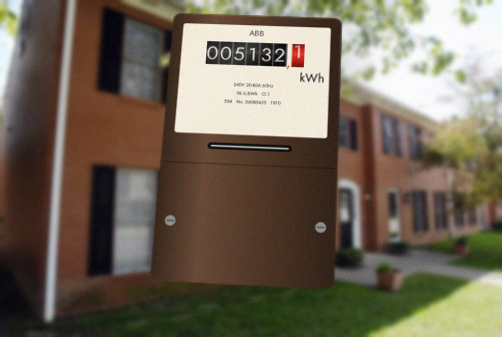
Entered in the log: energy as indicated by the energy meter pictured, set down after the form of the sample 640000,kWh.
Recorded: 5132.1,kWh
